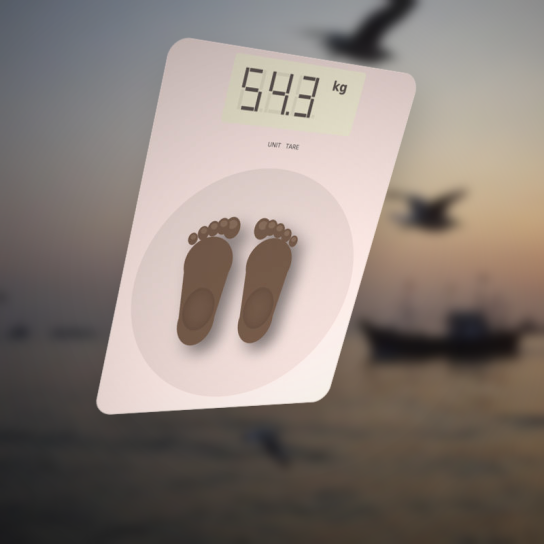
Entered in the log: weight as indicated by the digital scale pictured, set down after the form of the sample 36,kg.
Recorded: 54.3,kg
